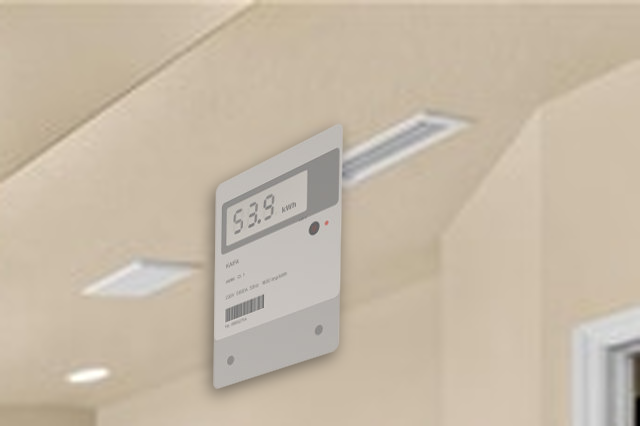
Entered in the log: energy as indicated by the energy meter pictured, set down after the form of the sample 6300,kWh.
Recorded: 53.9,kWh
